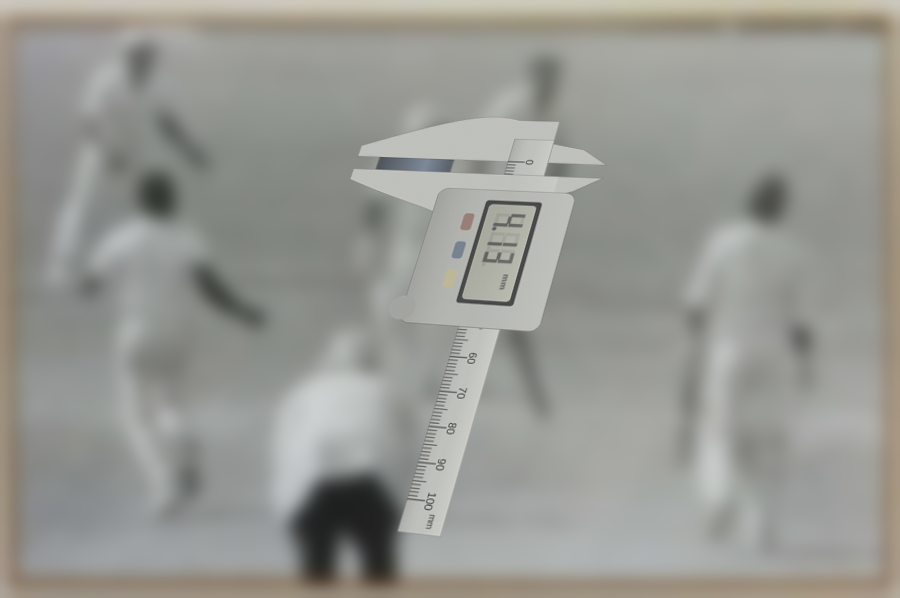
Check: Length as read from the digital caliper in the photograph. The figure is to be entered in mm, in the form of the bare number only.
4.13
